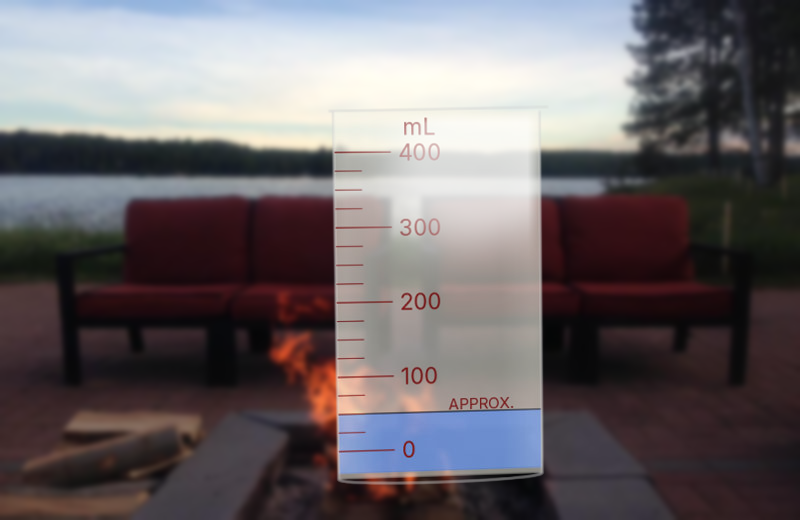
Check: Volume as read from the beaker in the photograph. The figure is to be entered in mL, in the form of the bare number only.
50
